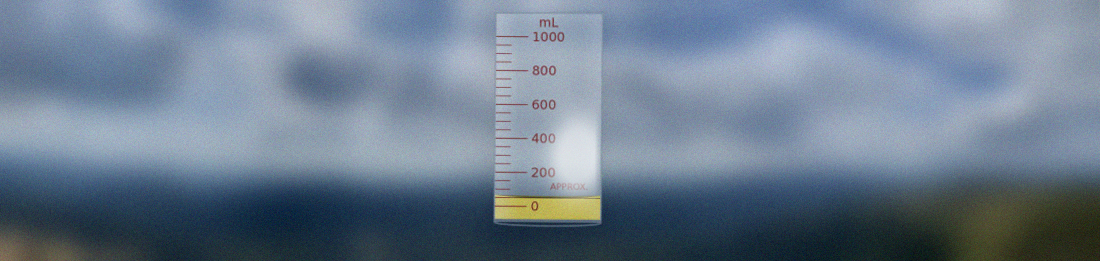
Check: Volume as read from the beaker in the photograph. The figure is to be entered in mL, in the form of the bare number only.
50
